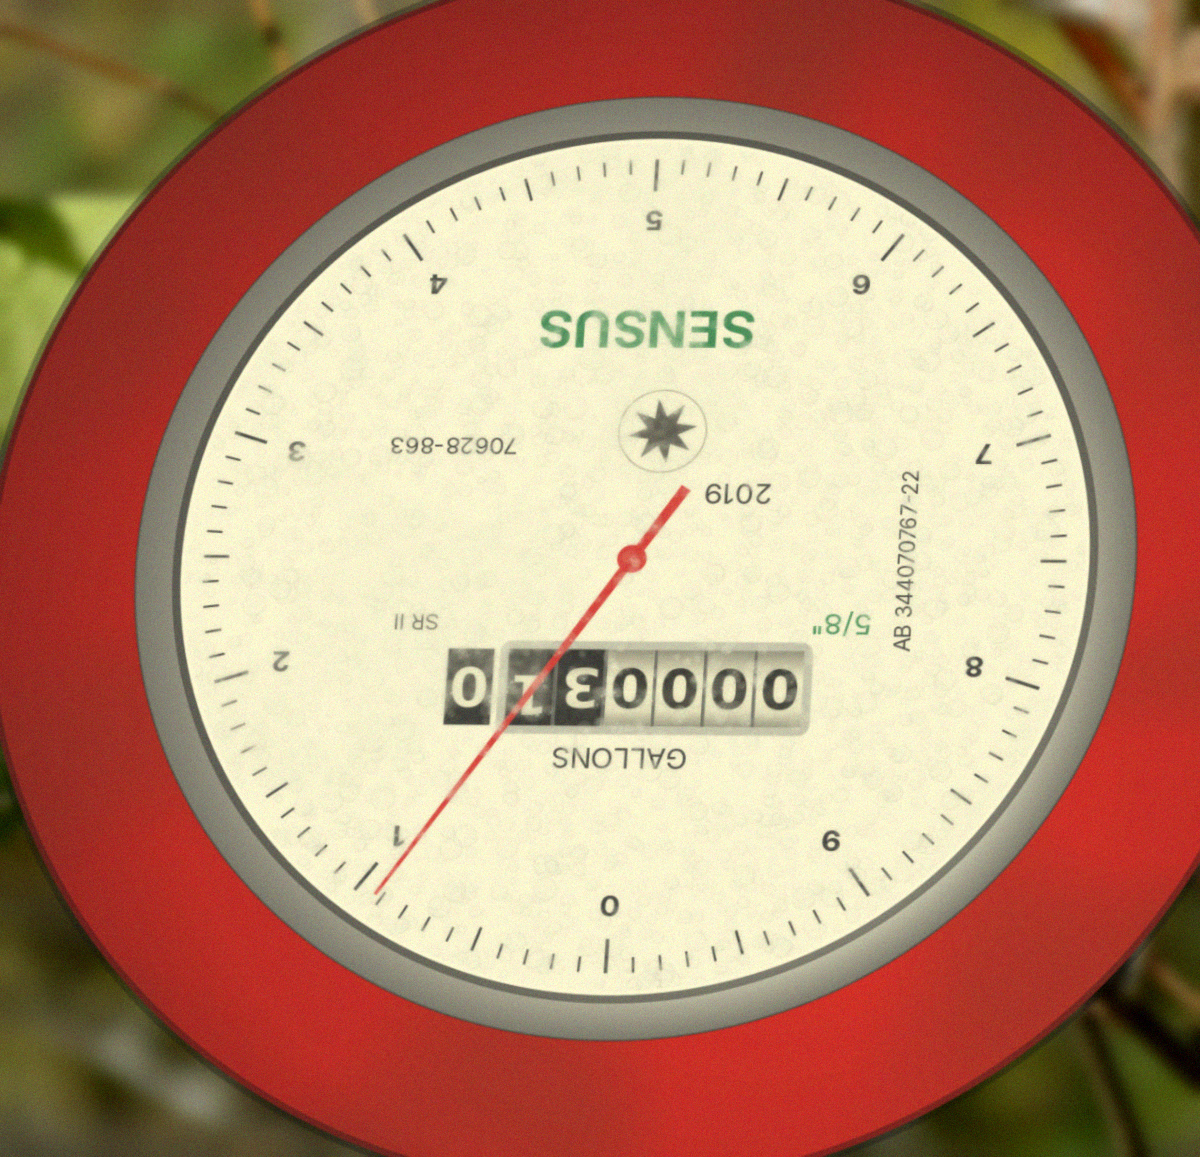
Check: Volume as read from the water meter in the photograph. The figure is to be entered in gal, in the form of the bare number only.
310.9
